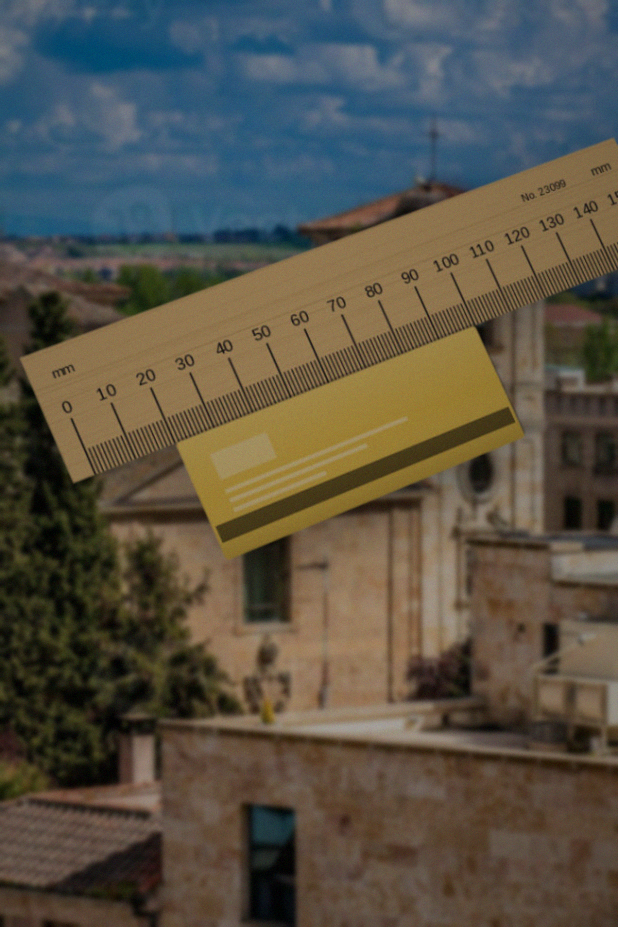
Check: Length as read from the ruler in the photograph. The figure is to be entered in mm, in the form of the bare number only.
80
